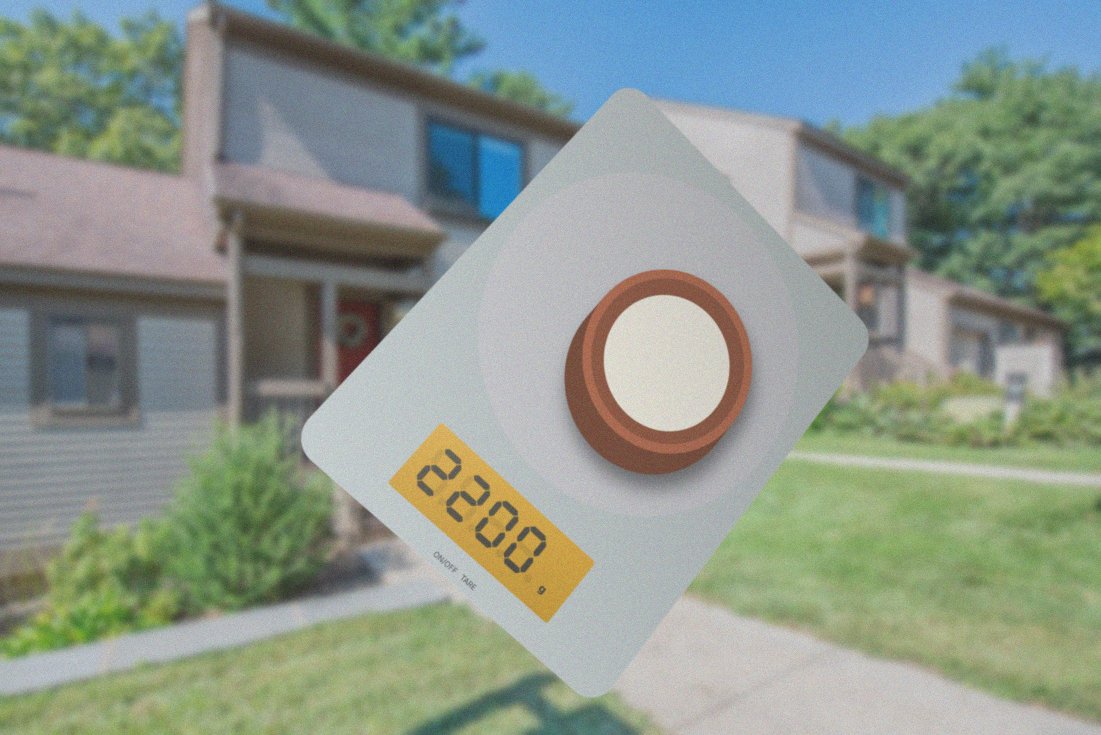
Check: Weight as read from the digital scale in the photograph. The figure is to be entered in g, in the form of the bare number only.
2200
